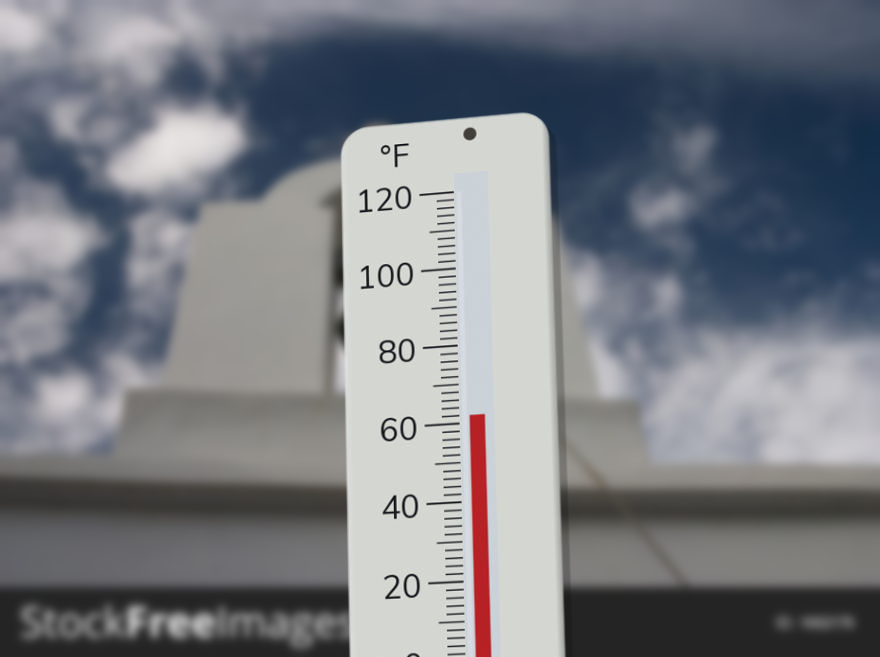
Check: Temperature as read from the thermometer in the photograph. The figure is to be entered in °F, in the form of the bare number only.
62
